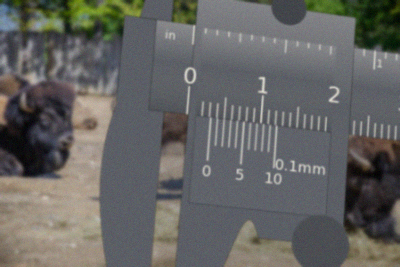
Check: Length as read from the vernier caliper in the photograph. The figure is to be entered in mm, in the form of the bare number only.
3.2
